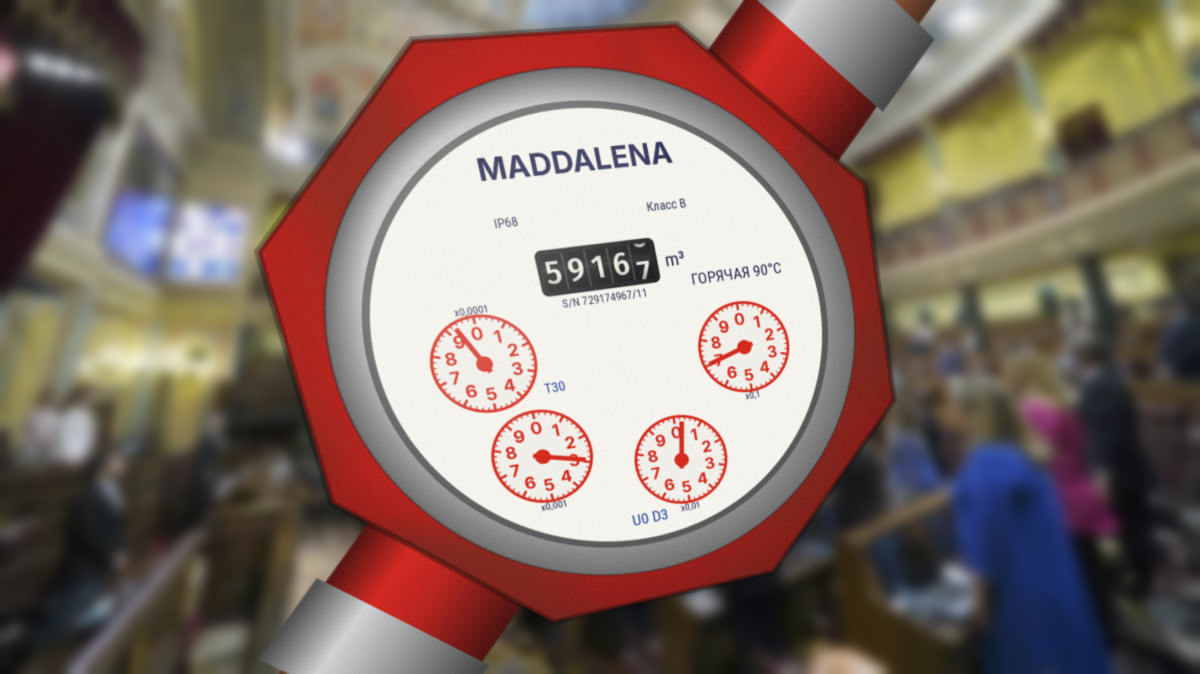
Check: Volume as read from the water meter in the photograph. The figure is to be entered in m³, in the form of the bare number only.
59166.7029
